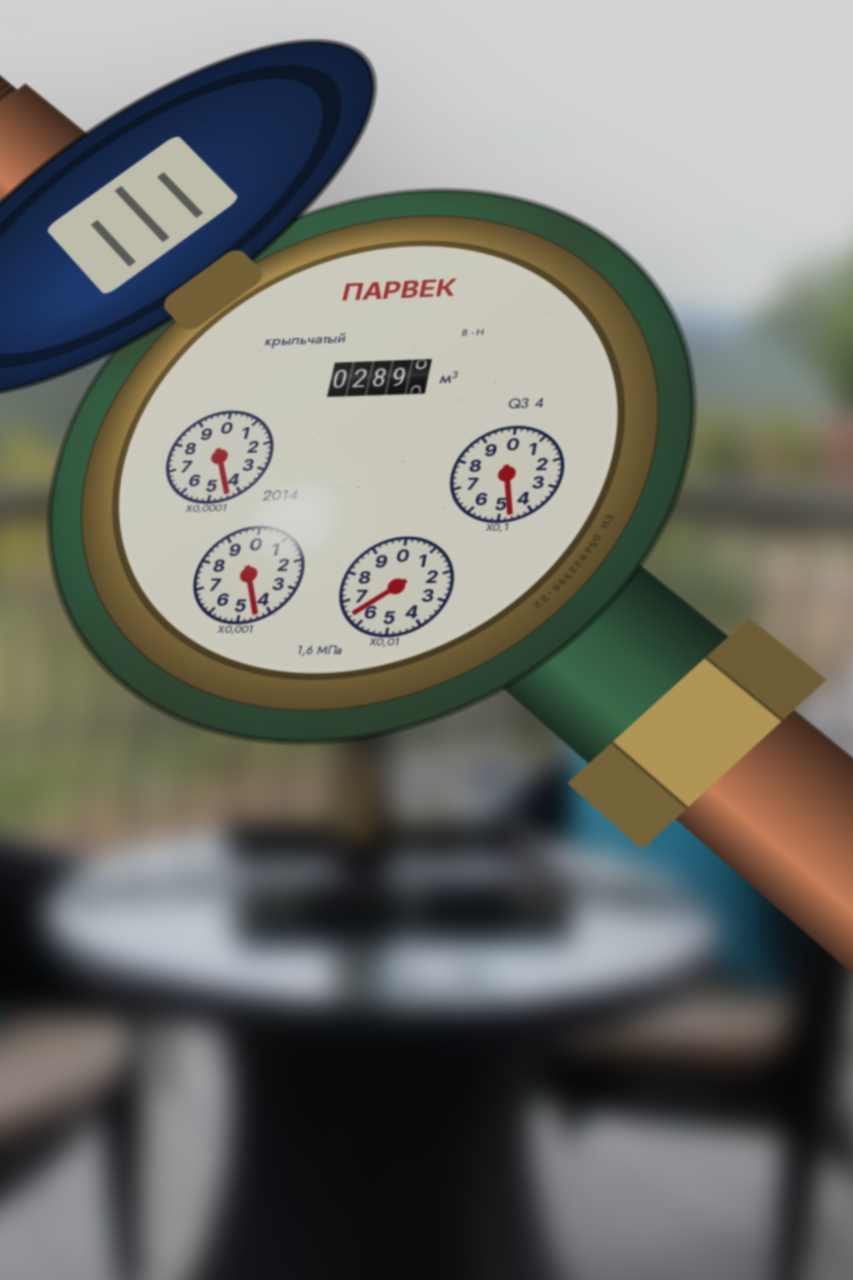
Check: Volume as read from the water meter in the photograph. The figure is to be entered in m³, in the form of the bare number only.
2898.4644
